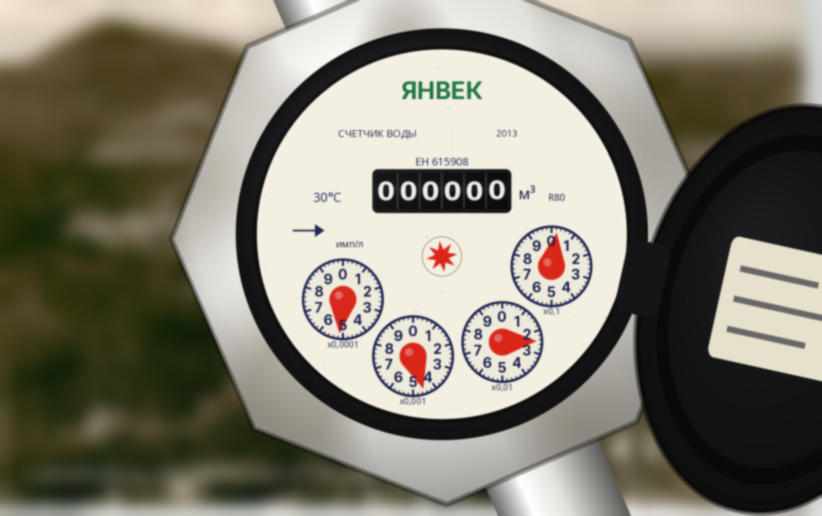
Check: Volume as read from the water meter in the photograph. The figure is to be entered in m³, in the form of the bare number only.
0.0245
